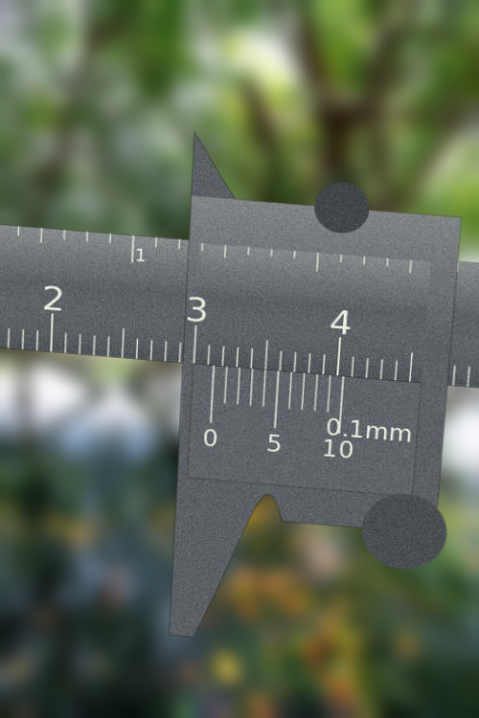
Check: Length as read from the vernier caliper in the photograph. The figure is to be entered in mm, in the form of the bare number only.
31.4
